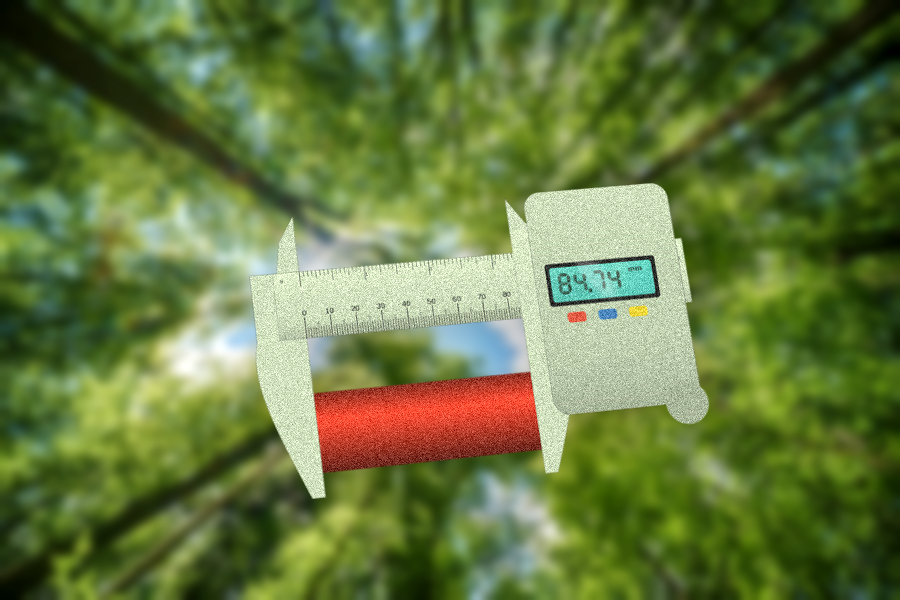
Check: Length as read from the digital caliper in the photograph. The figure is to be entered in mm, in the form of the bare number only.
84.74
